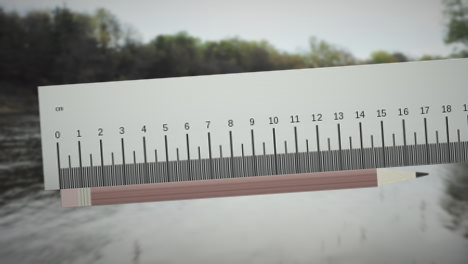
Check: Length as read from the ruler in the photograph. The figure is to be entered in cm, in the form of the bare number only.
17
